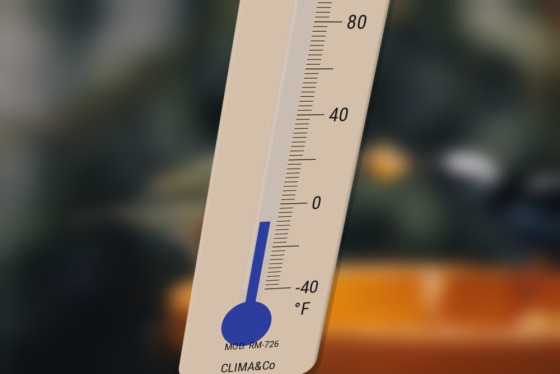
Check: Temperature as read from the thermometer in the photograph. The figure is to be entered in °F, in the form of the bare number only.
-8
